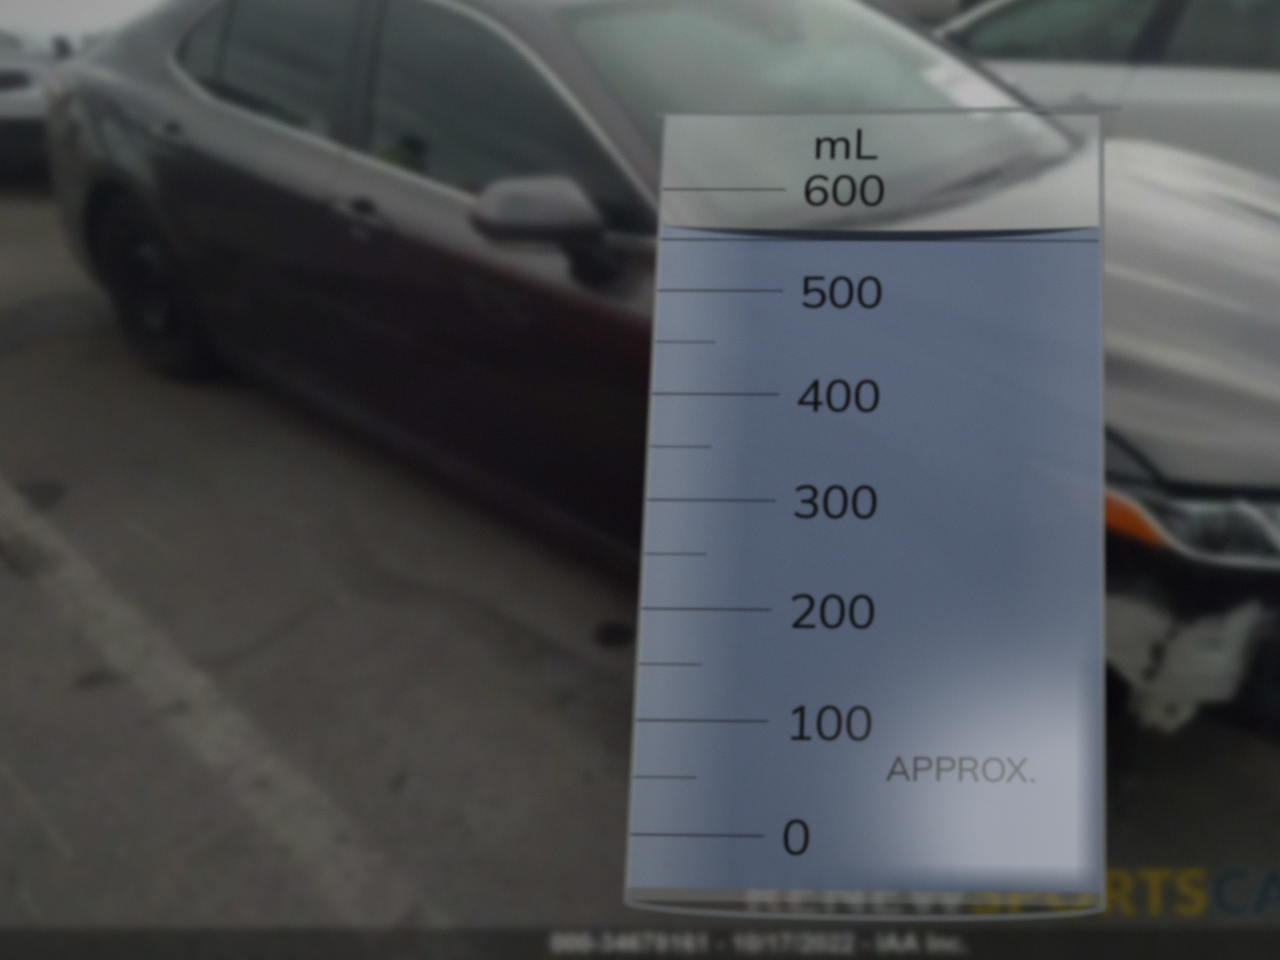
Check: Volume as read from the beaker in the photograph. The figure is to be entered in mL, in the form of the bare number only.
550
